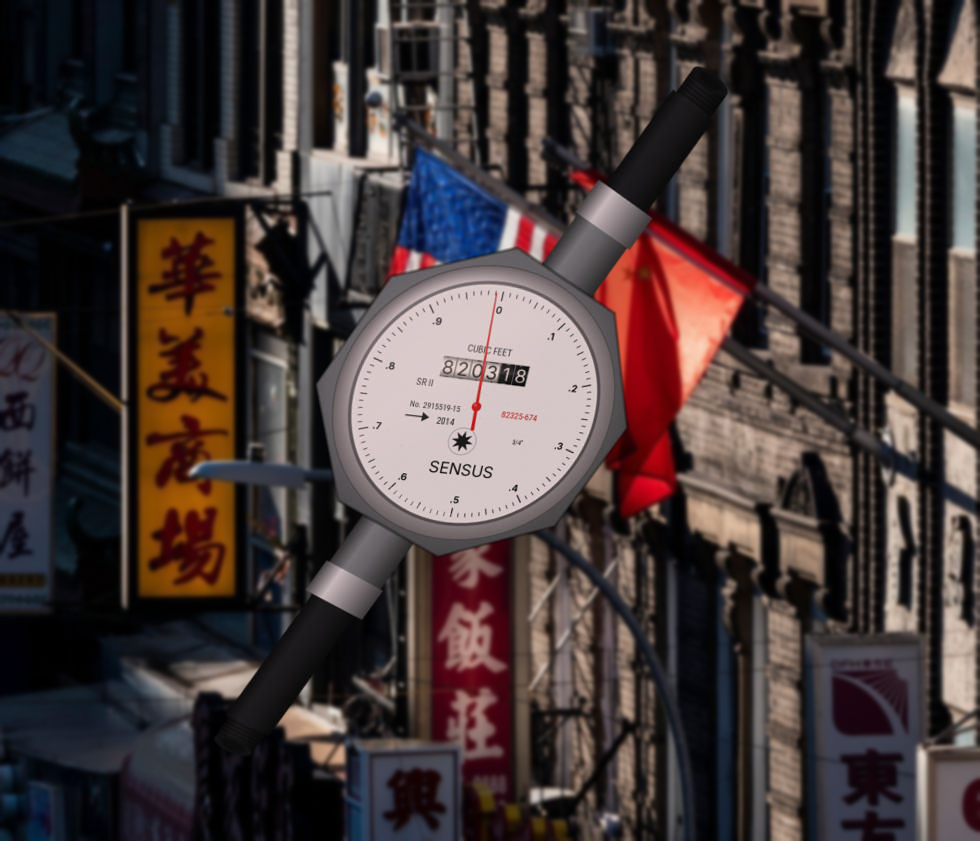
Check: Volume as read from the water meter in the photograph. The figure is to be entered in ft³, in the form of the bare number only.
820317.99
